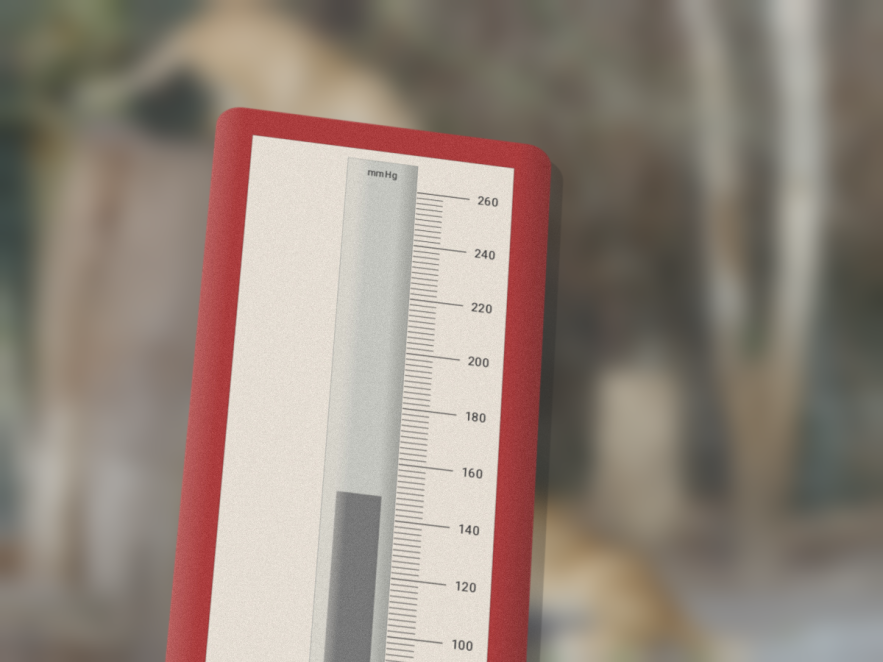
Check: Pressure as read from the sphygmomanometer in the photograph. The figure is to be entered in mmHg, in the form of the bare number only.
148
